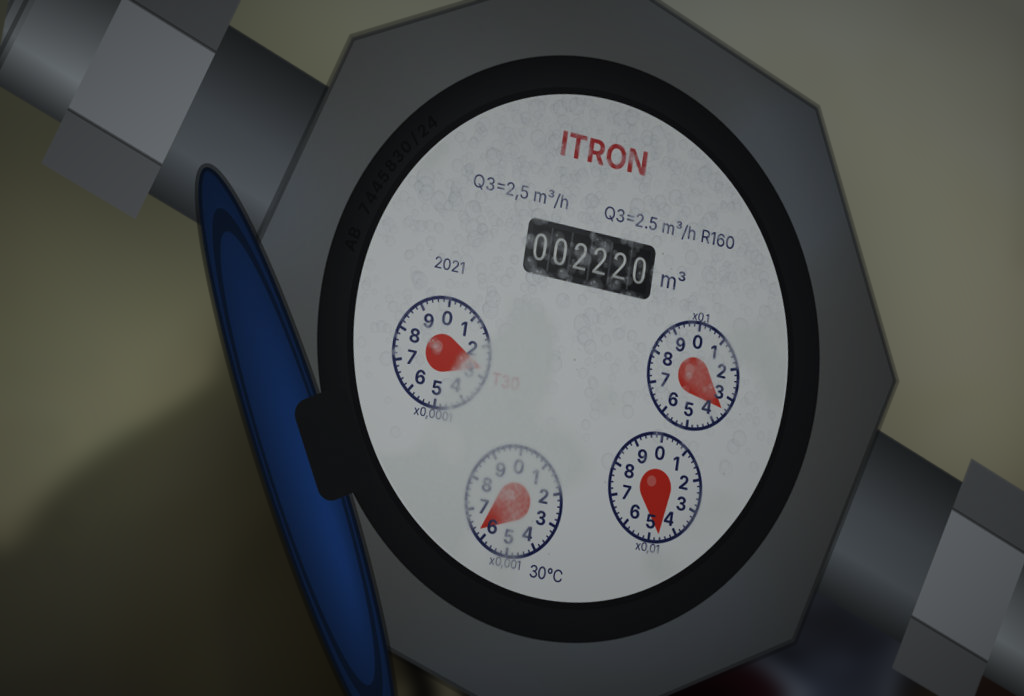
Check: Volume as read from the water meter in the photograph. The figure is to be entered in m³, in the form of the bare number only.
2220.3462
